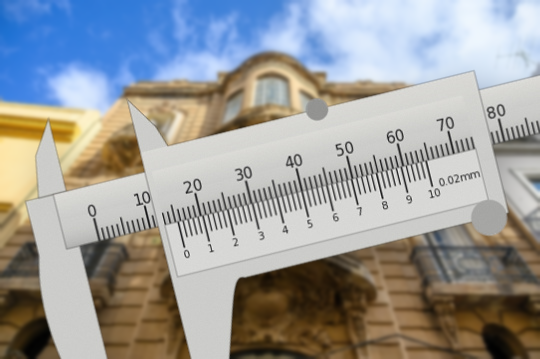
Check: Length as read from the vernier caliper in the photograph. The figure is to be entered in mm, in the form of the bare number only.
15.5
